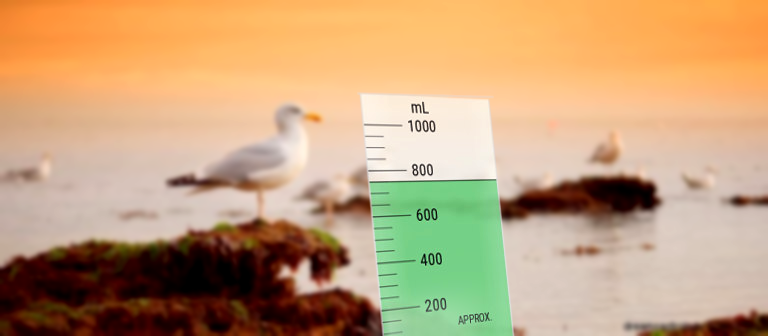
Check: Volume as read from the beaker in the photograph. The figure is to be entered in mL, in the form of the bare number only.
750
